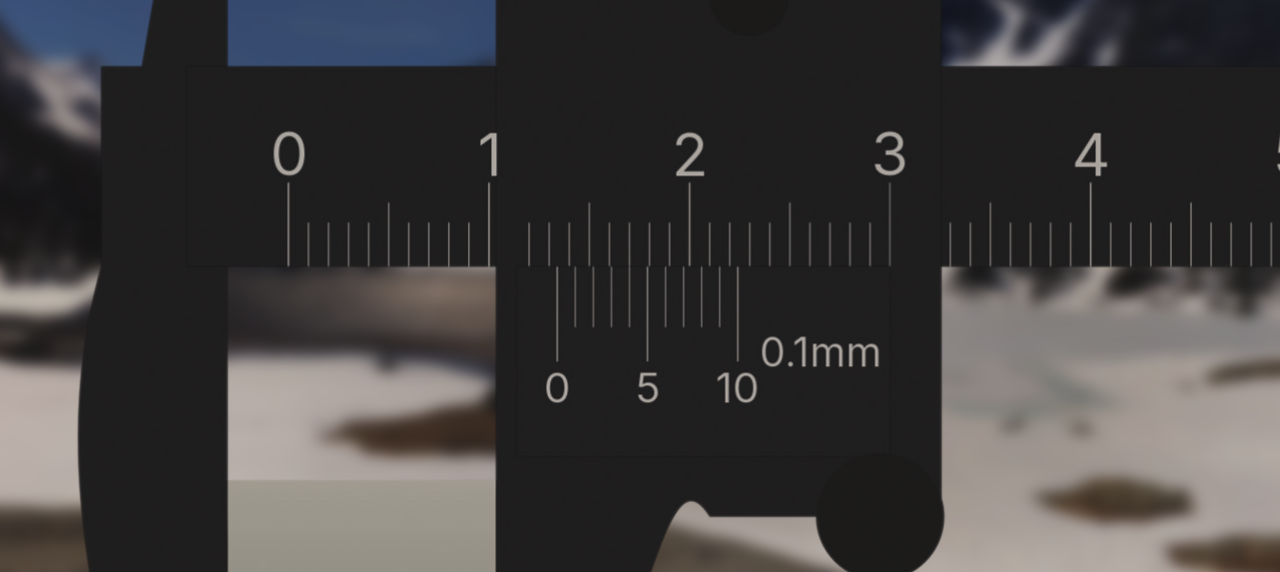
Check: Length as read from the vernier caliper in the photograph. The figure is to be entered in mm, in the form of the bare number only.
13.4
